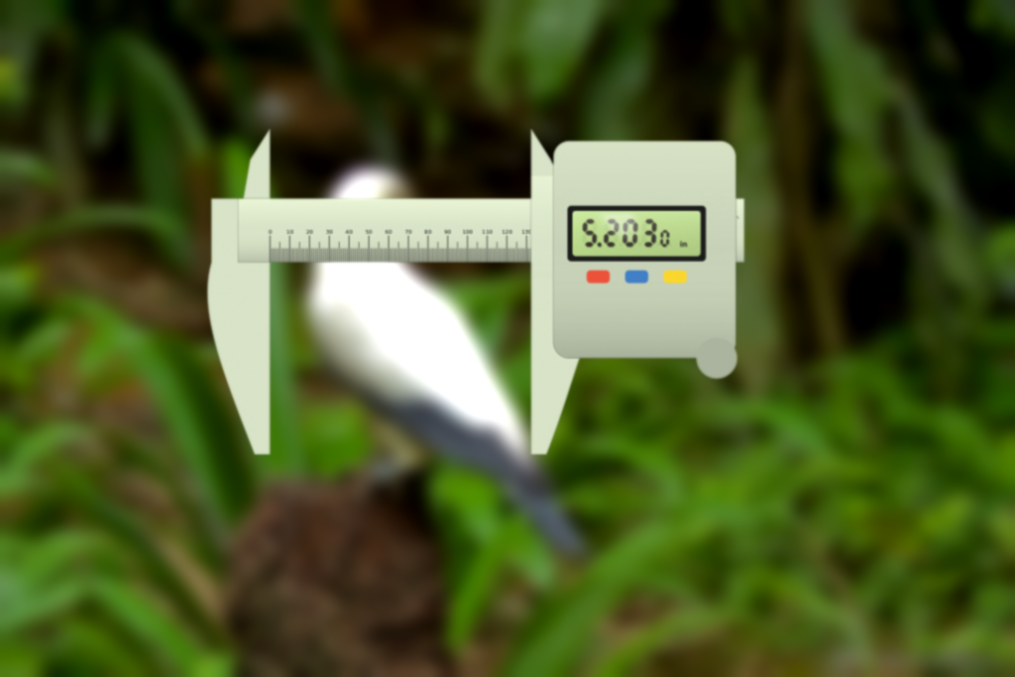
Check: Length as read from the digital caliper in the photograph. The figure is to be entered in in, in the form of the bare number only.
5.2030
